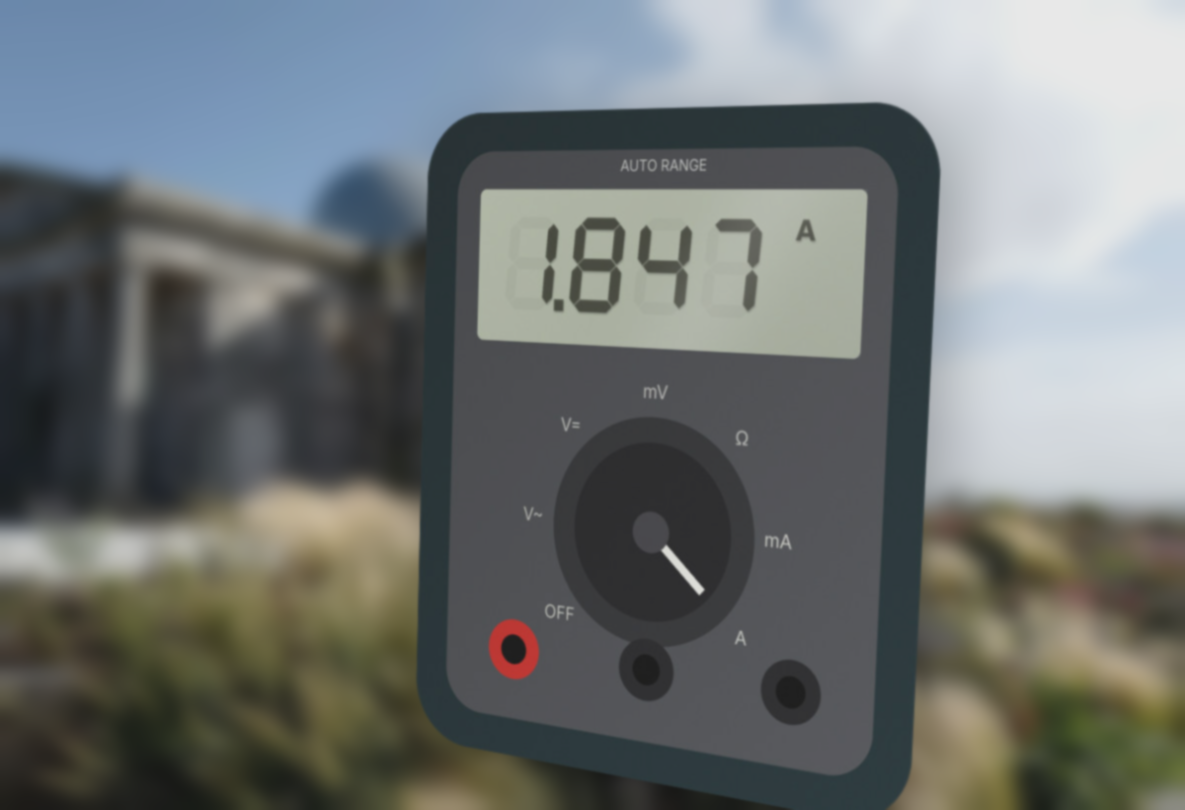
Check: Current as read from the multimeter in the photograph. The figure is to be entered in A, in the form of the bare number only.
1.847
